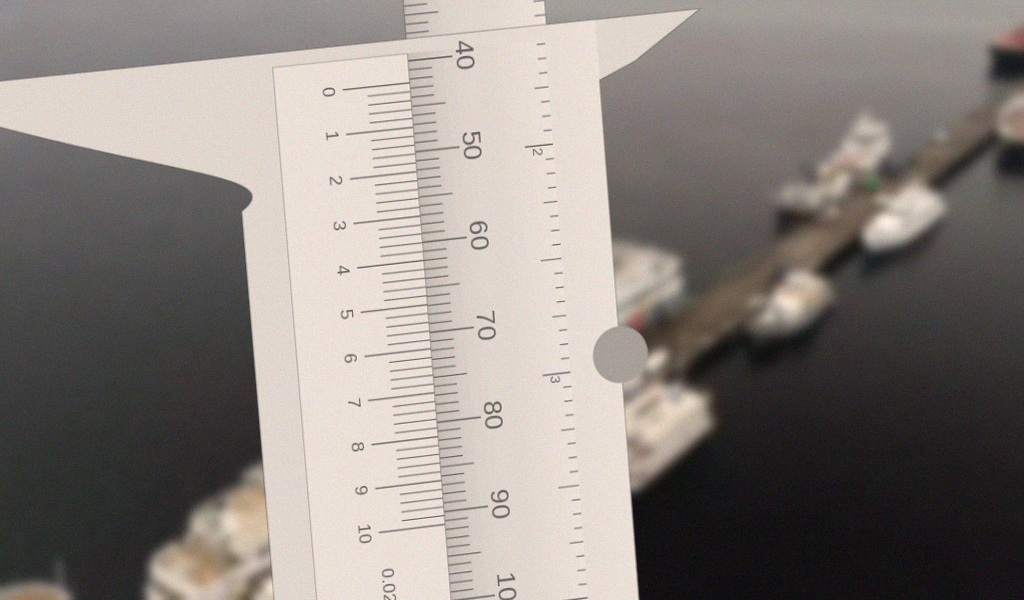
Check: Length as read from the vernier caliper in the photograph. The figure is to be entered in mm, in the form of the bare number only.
42.4
